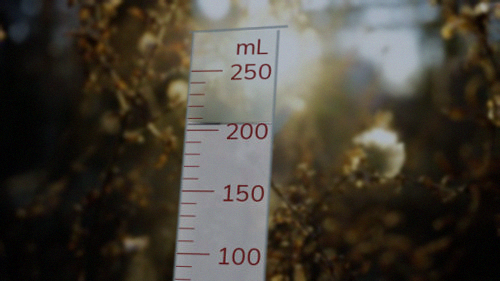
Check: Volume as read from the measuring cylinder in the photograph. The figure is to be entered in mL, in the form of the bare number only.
205
